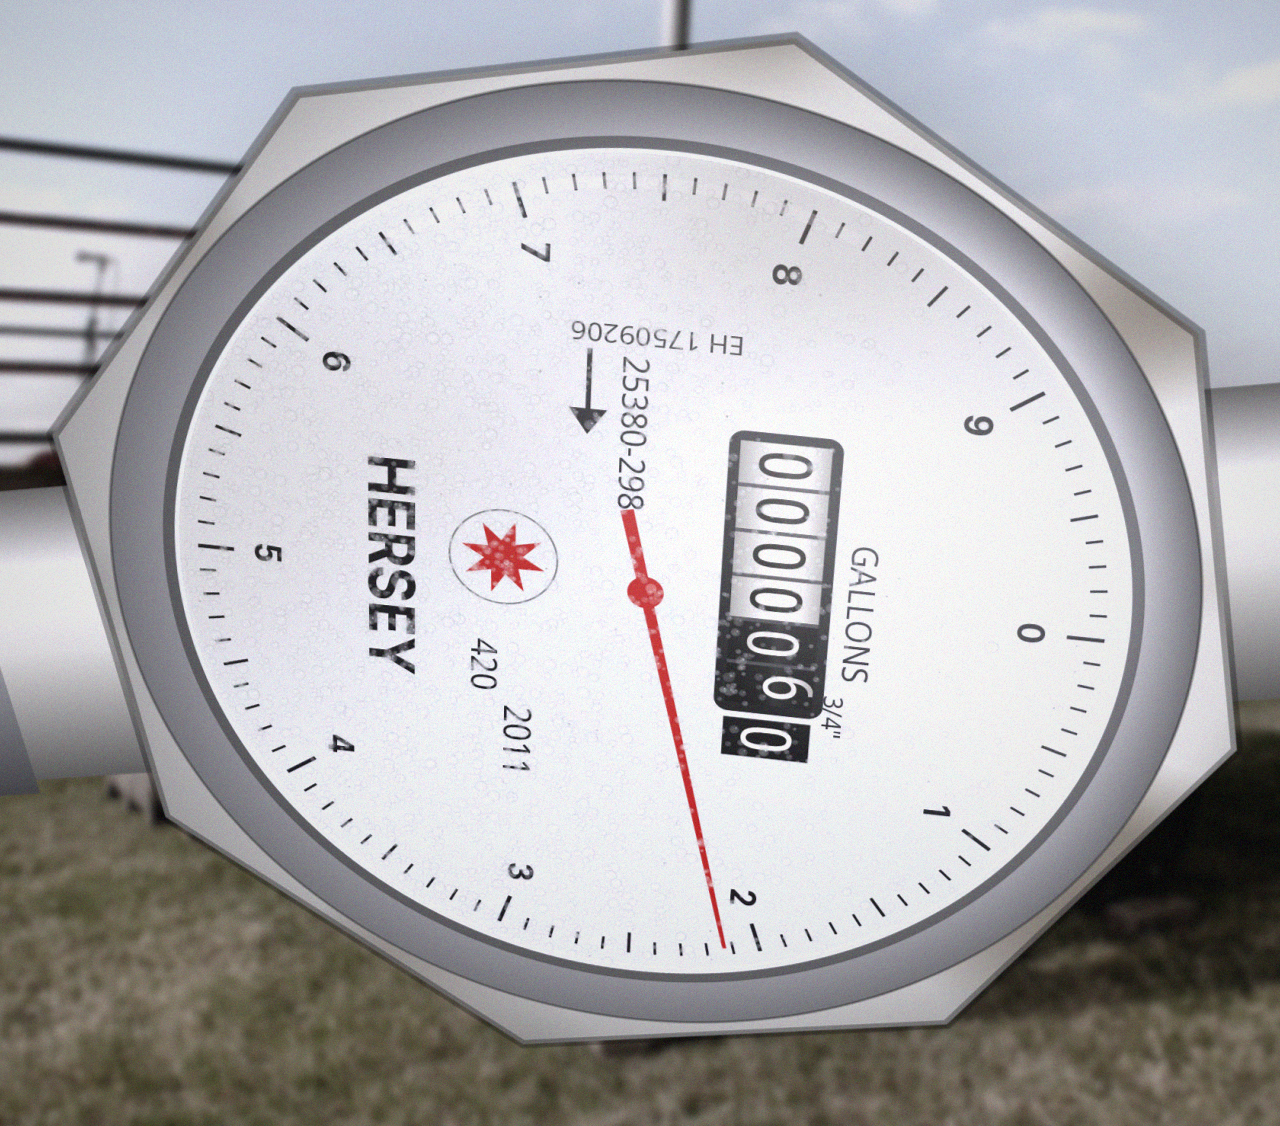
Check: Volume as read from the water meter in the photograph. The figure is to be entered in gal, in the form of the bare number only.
62.1
